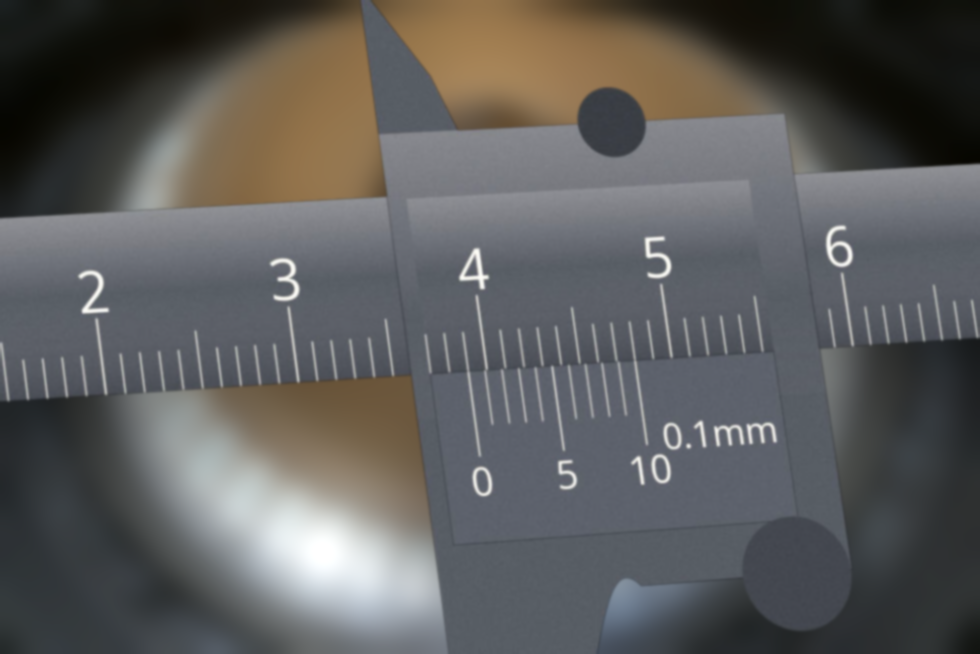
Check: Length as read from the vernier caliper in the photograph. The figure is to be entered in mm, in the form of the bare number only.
39.0
